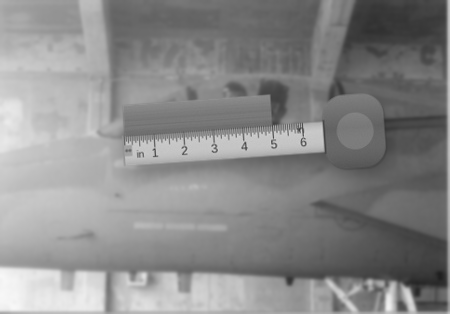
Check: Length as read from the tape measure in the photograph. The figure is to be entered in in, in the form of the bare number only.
5
